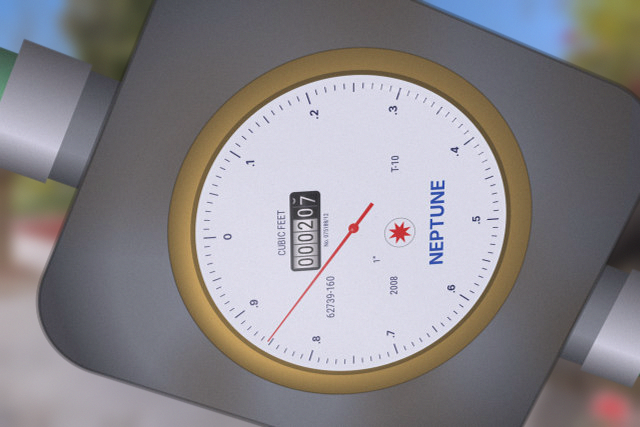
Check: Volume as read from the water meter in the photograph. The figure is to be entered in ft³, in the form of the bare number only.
206.85
